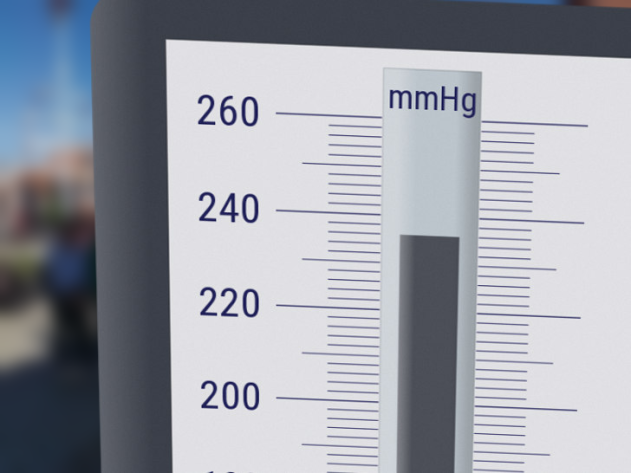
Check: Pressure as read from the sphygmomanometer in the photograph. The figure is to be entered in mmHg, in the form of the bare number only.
236
